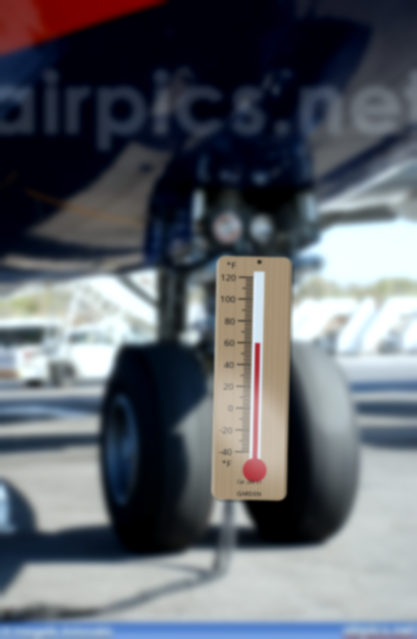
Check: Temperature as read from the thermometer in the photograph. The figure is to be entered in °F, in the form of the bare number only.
60
